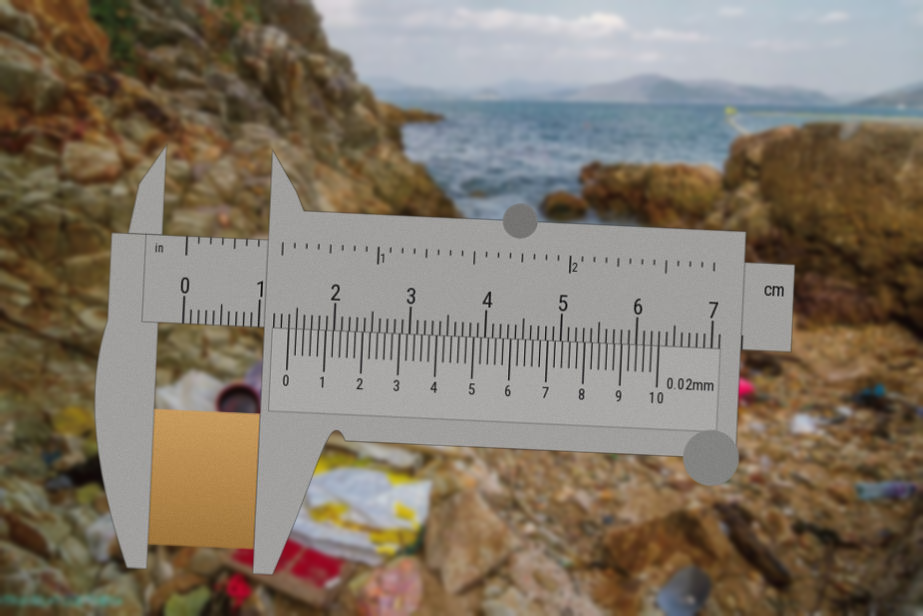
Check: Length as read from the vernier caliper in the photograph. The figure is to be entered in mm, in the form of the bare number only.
14.0
